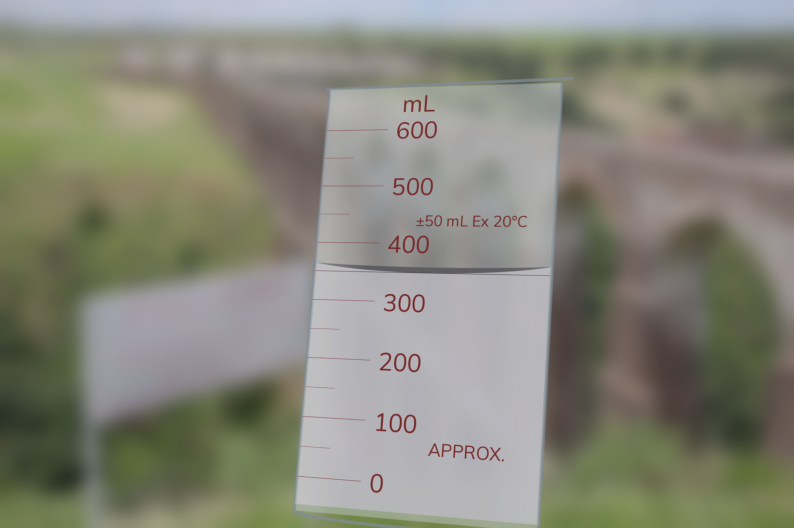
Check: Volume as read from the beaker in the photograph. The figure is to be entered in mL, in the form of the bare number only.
350
